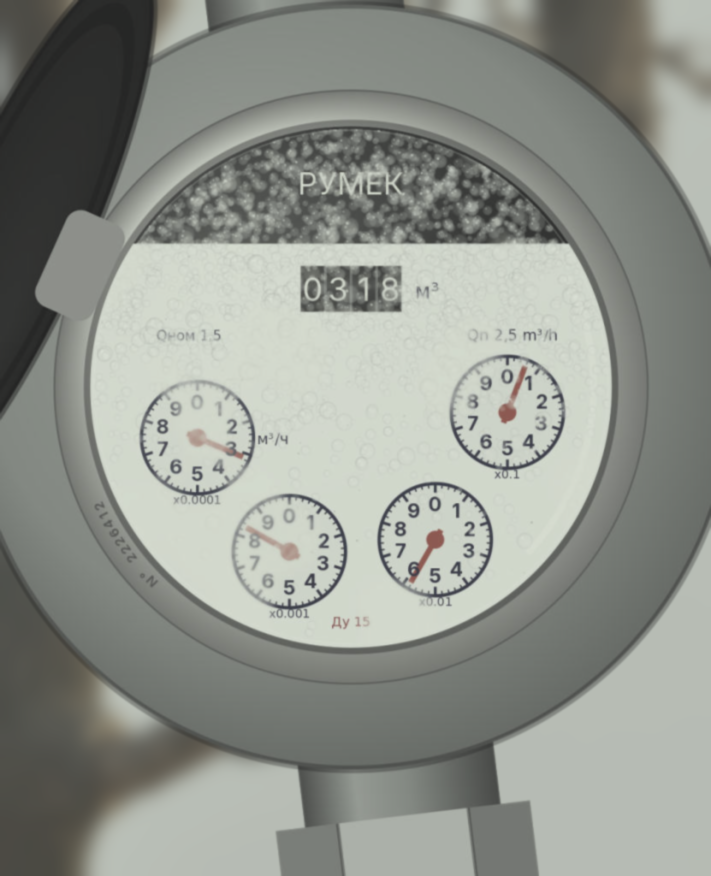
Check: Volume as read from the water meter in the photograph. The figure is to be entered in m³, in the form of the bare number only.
318.0583
